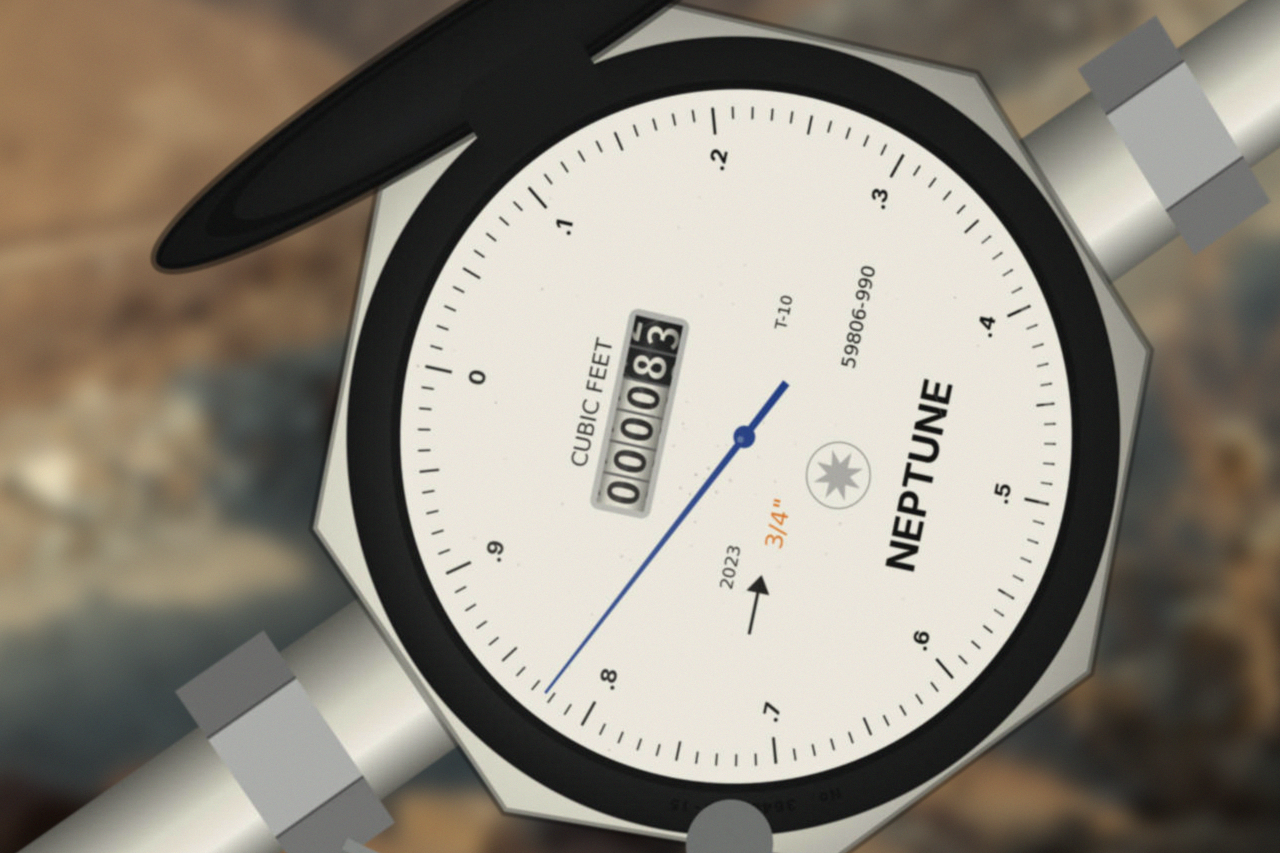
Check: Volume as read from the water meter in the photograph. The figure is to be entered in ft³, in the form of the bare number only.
82.82
